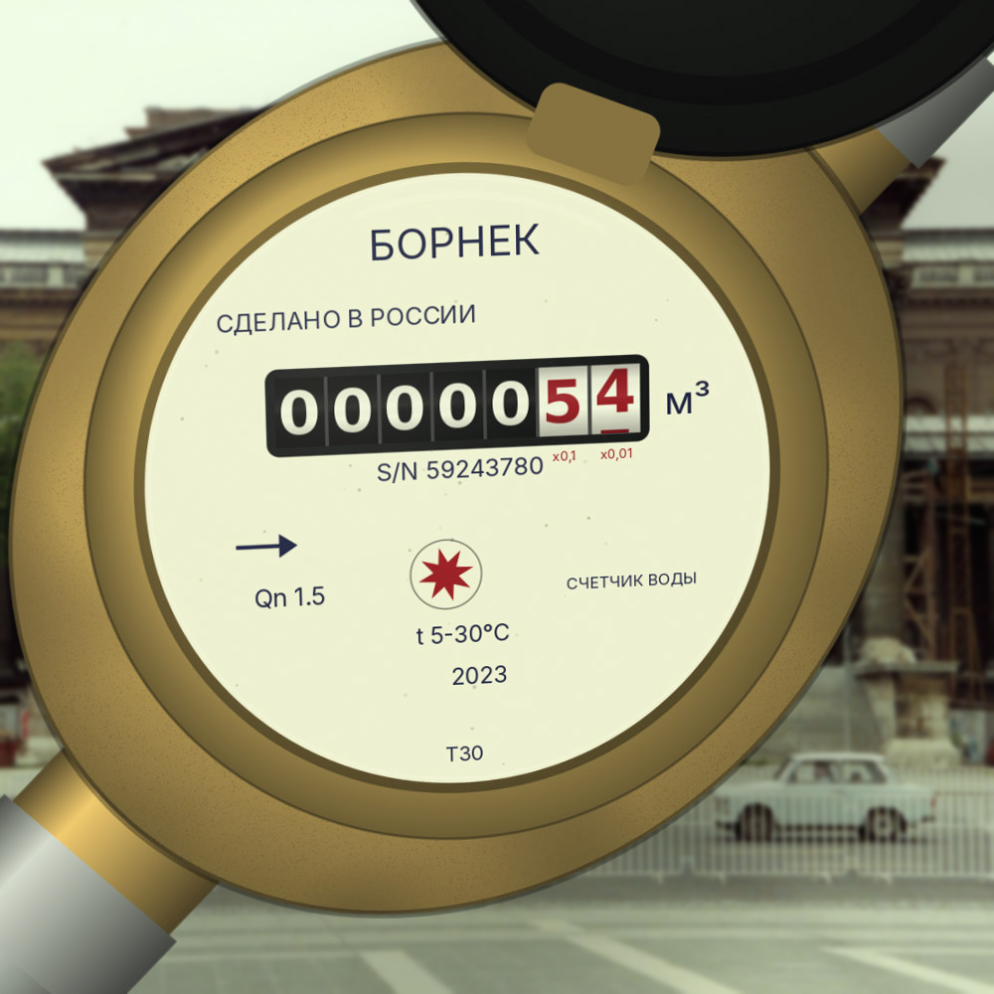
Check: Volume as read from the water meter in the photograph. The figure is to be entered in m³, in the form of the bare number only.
0.54
